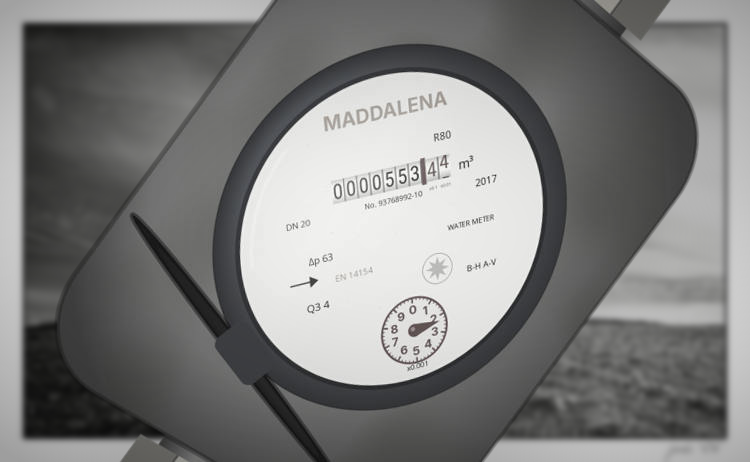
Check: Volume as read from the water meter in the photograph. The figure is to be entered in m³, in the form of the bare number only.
553.442
